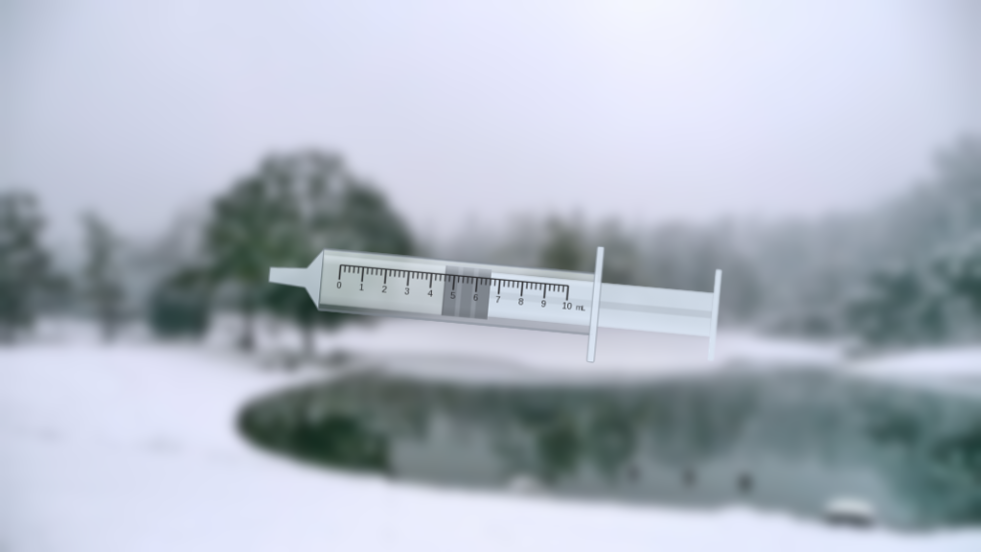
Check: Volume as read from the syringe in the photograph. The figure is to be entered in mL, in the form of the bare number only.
4.6
